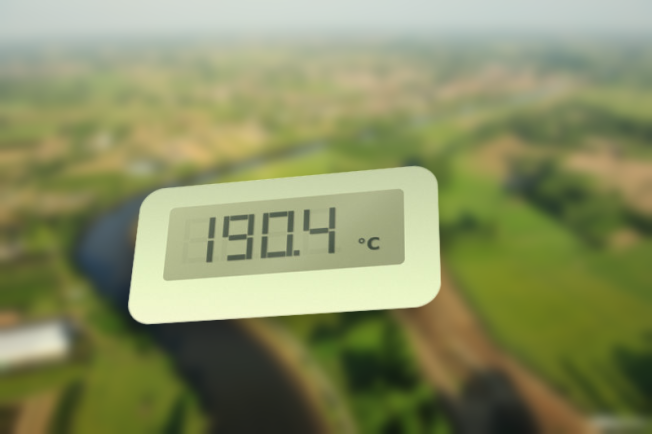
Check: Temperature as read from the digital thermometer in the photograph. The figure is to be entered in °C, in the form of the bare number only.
190.4
